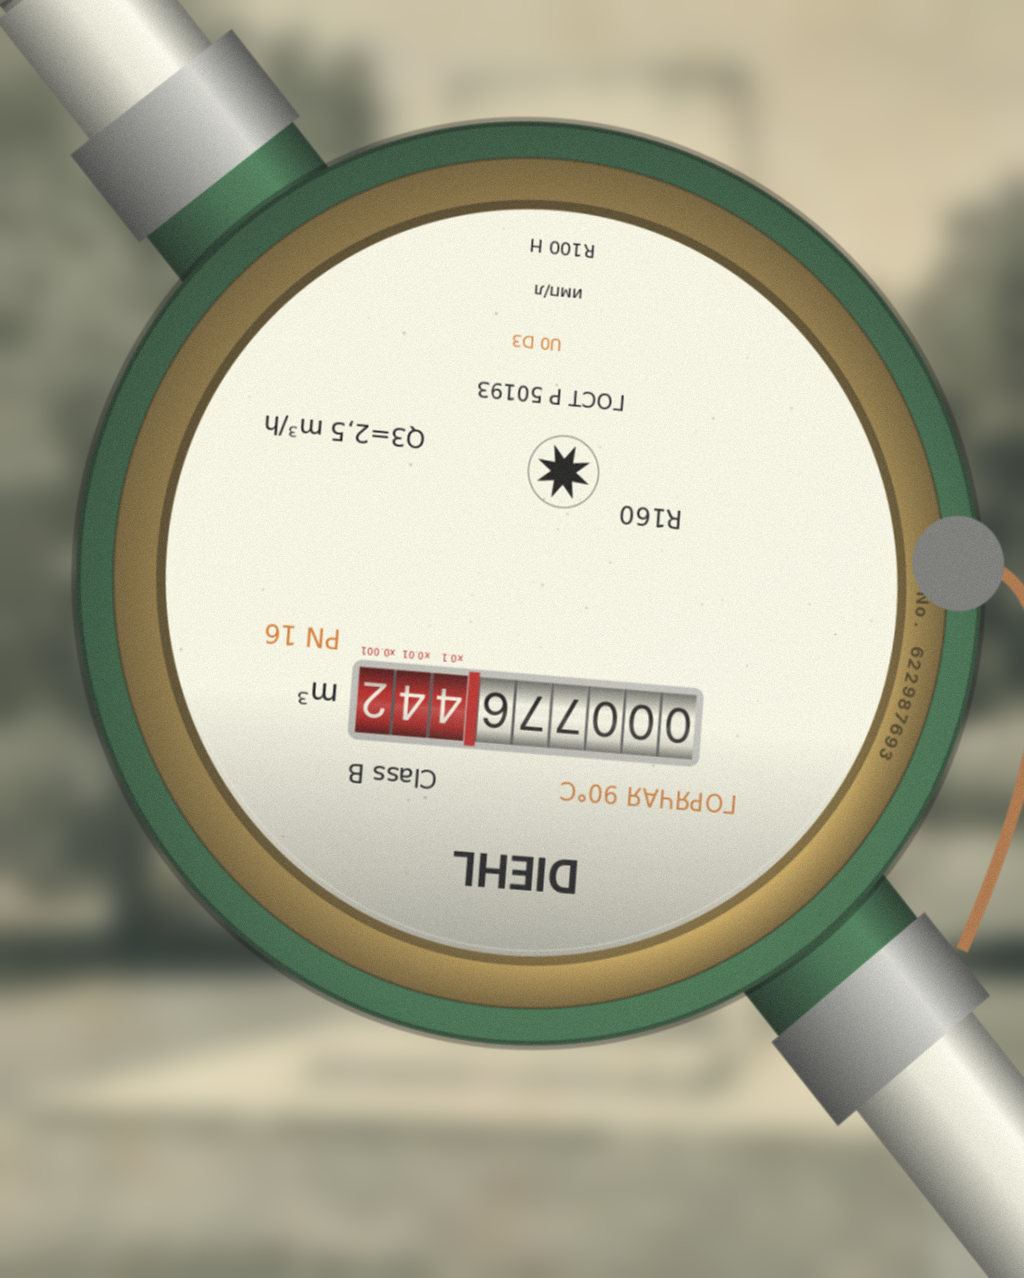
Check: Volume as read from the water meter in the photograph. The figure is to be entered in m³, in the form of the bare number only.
776.442
